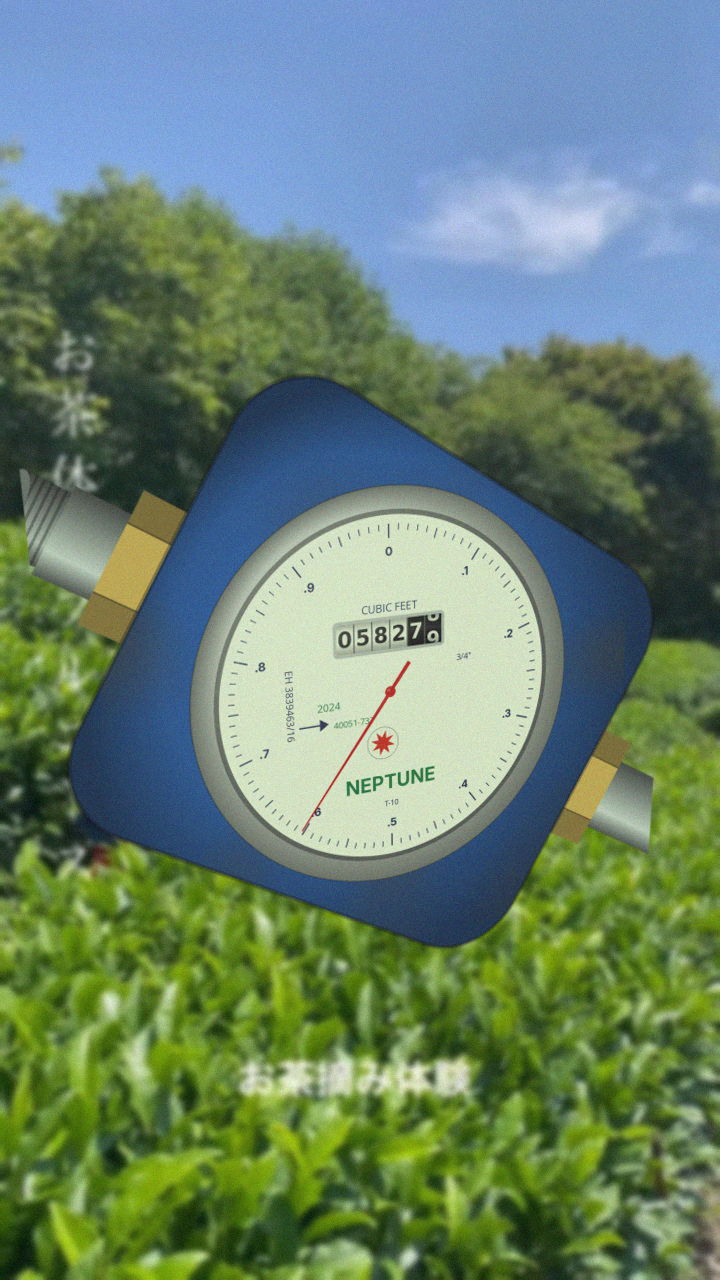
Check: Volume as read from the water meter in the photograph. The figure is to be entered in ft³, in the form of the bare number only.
58278.60
